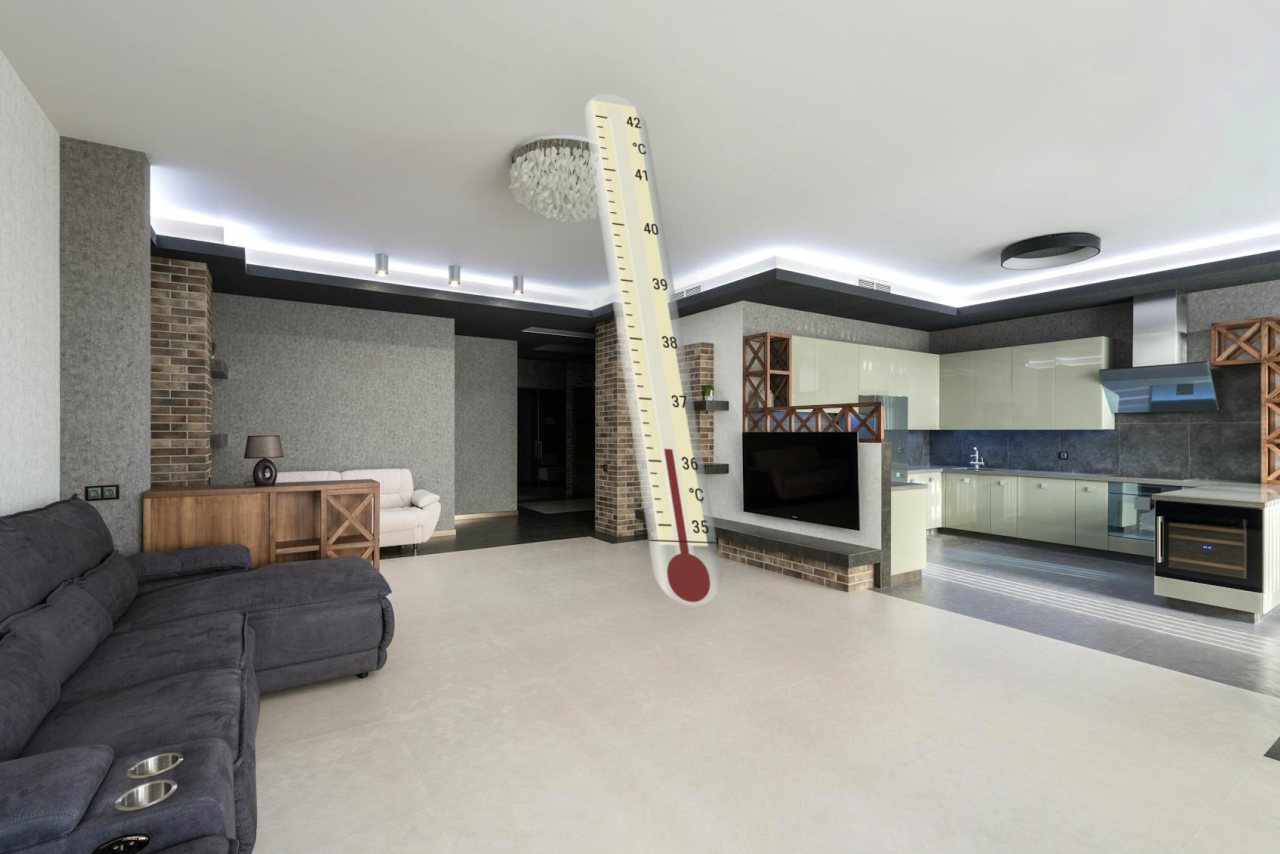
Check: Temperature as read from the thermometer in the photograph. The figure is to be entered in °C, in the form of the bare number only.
36.2
